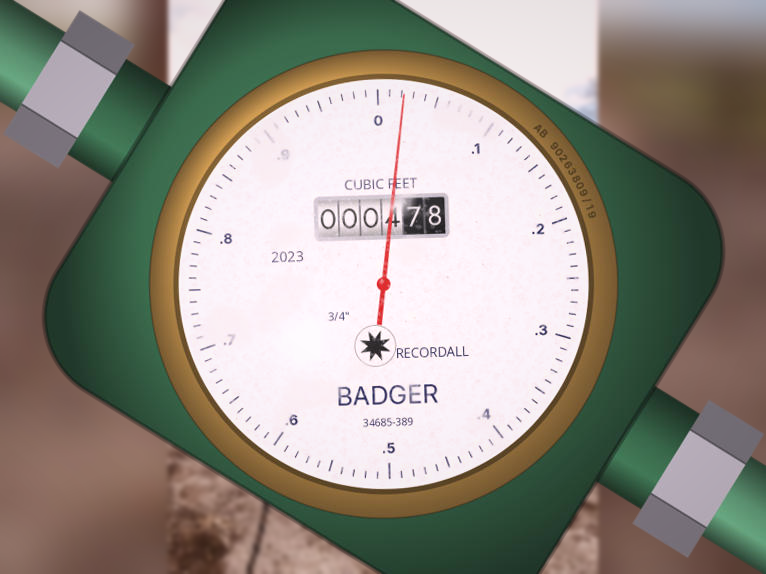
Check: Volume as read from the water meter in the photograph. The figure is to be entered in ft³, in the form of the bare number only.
478.02
